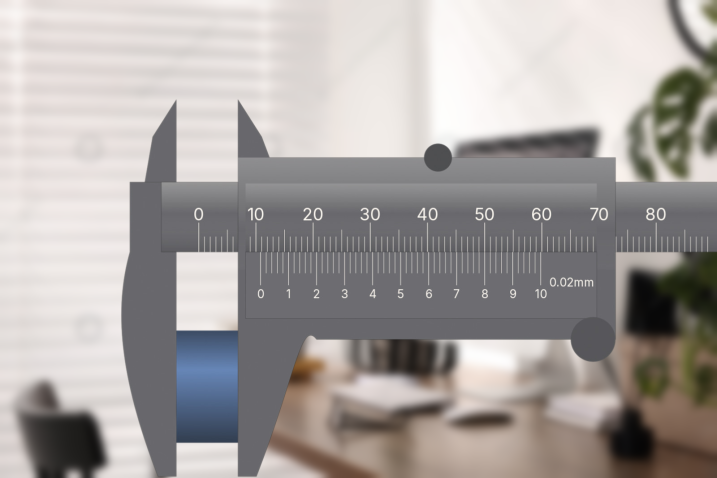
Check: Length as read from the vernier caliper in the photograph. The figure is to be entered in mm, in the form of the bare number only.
10.8
